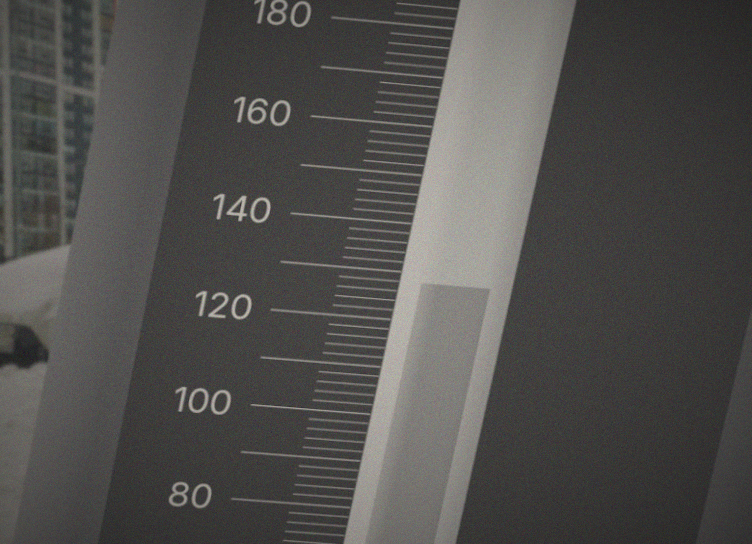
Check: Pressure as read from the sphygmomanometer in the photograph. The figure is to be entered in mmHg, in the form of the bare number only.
128
